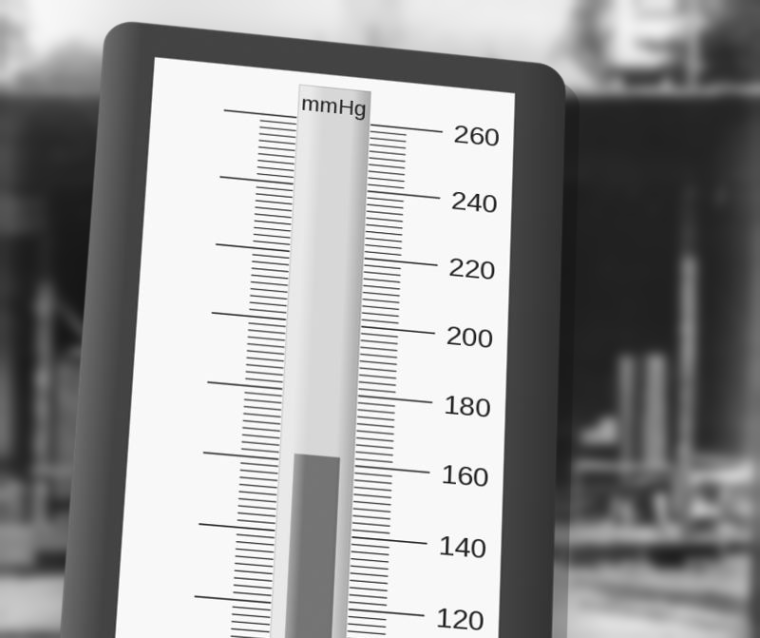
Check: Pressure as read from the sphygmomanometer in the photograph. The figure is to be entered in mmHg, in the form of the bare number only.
162
